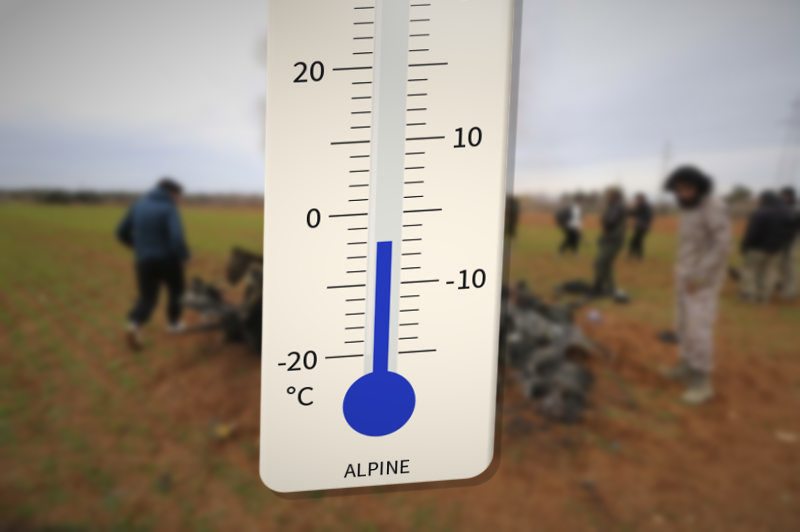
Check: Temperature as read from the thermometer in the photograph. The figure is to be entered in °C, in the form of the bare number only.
-4
